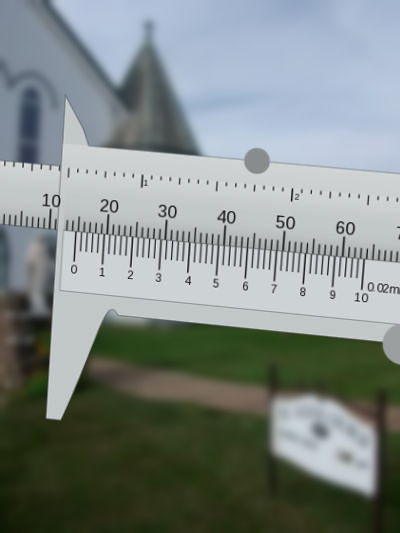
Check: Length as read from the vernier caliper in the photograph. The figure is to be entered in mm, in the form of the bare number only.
14.6
